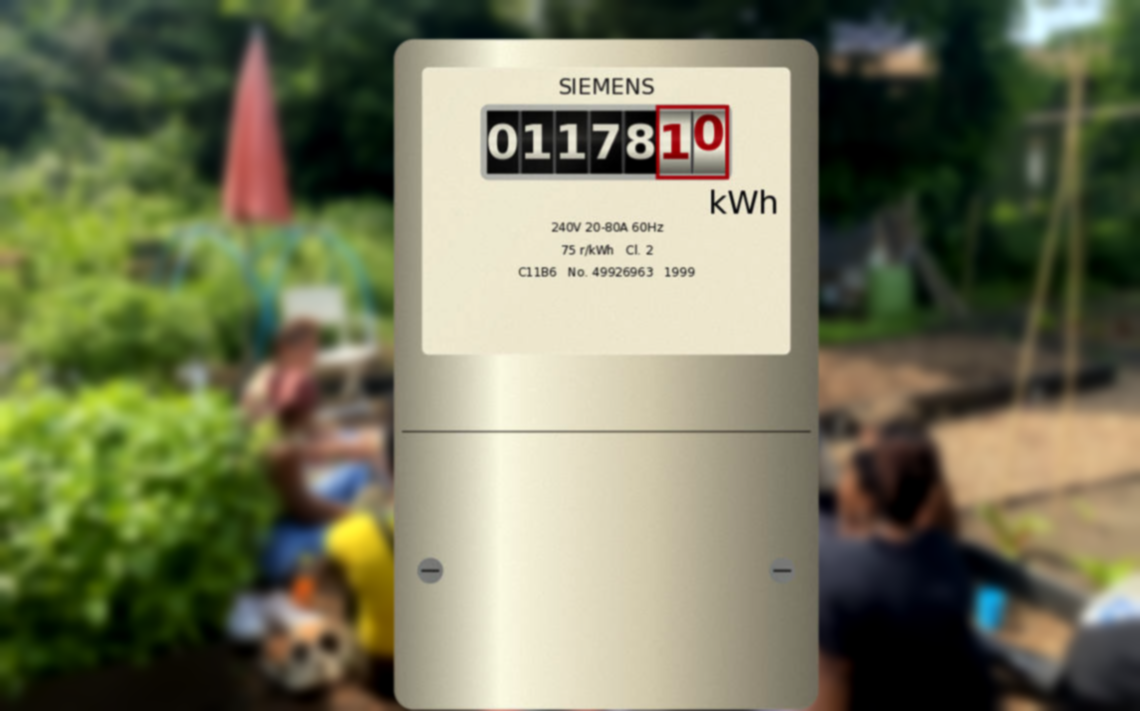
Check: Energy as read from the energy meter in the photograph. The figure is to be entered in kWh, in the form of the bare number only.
1178.10
